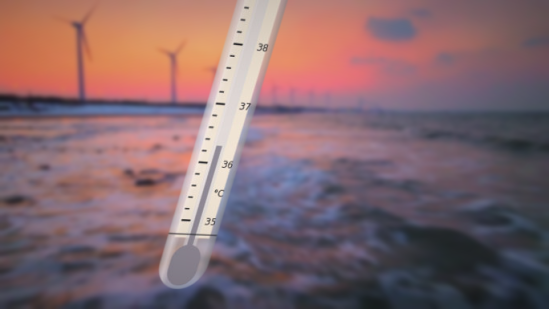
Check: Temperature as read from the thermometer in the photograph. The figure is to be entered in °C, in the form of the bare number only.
36.3
